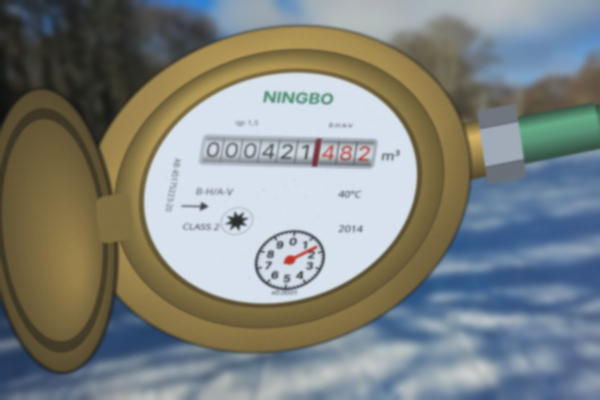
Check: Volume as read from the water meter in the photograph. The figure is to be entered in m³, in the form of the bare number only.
421.4821
